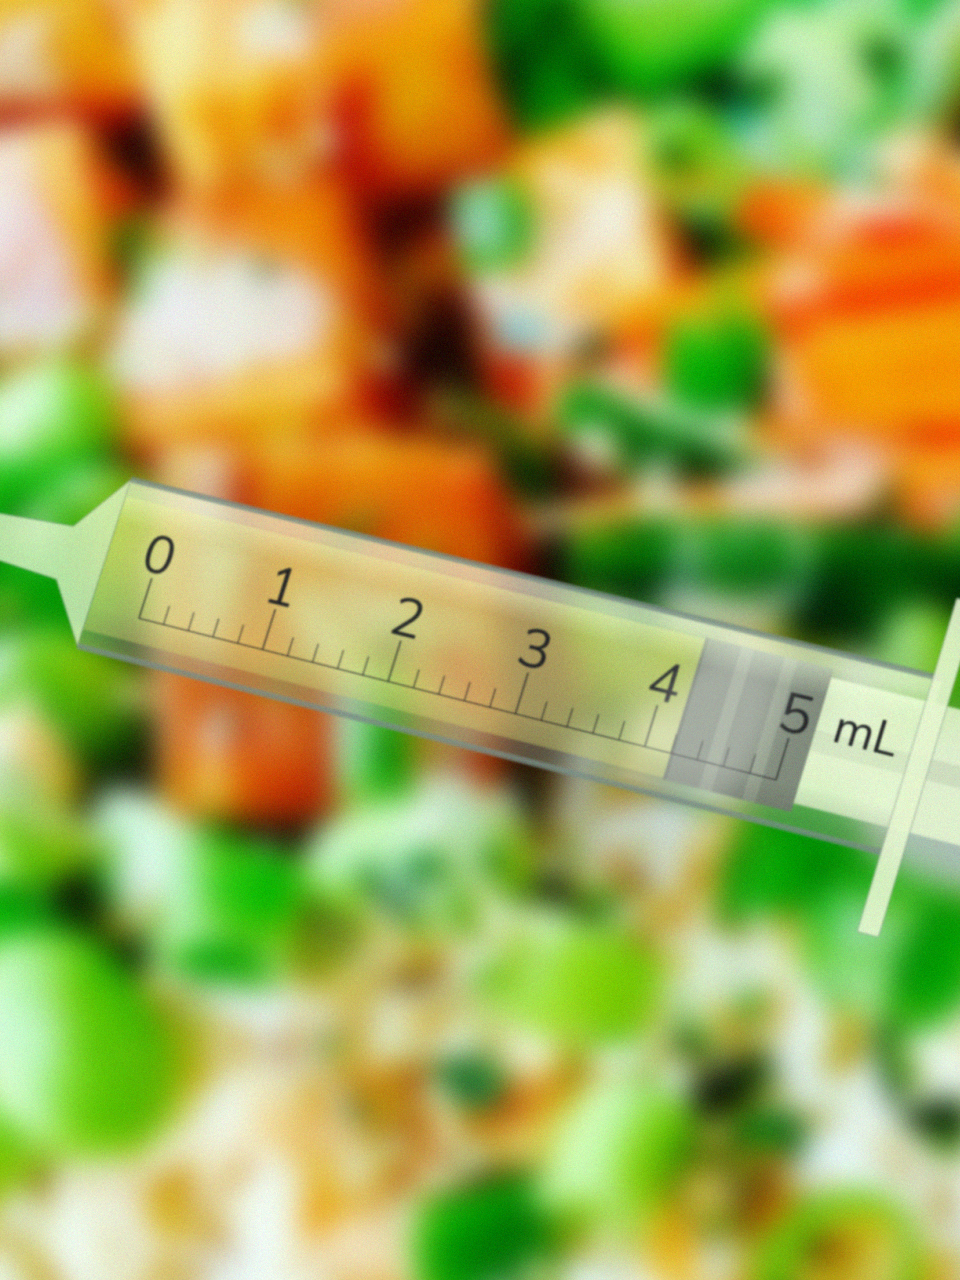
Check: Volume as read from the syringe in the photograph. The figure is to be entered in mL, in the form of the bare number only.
4.2
